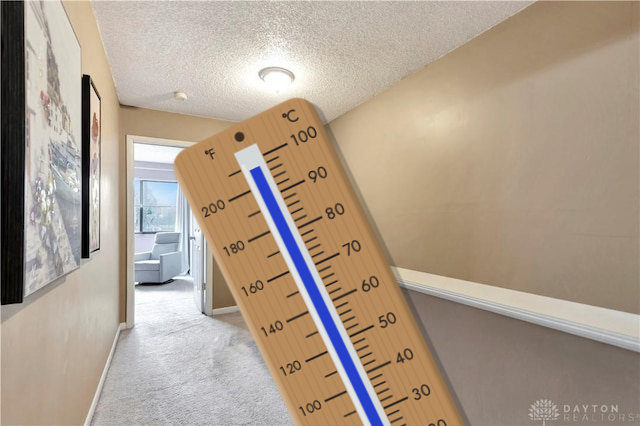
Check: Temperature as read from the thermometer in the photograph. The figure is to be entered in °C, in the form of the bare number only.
98
